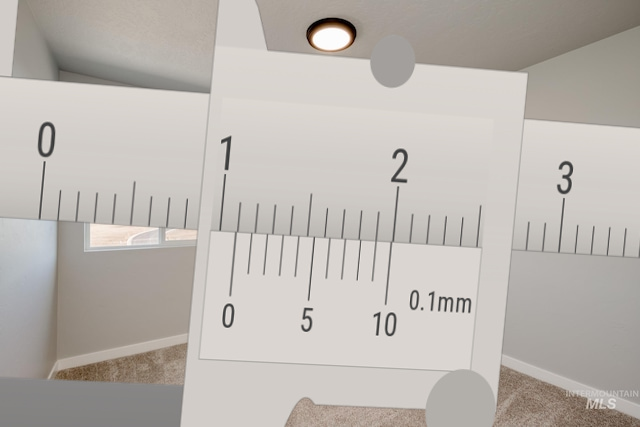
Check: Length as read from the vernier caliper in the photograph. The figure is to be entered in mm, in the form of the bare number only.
10.9
